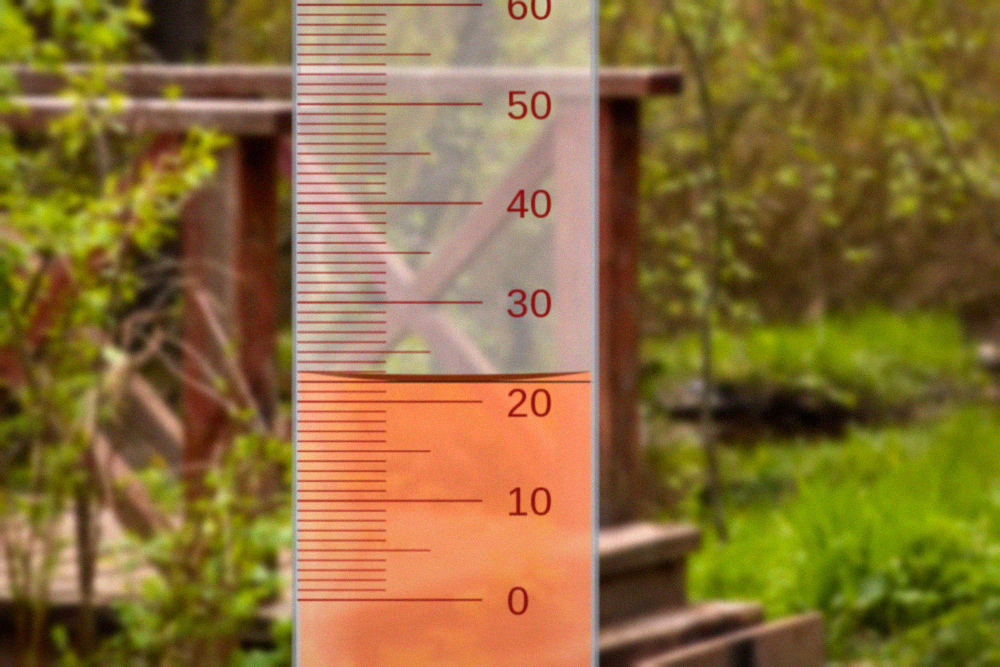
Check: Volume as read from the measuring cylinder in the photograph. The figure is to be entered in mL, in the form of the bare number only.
22
